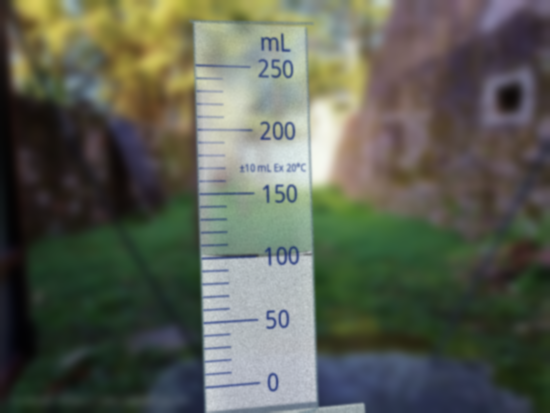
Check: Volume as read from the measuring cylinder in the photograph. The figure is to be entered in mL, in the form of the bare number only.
100
